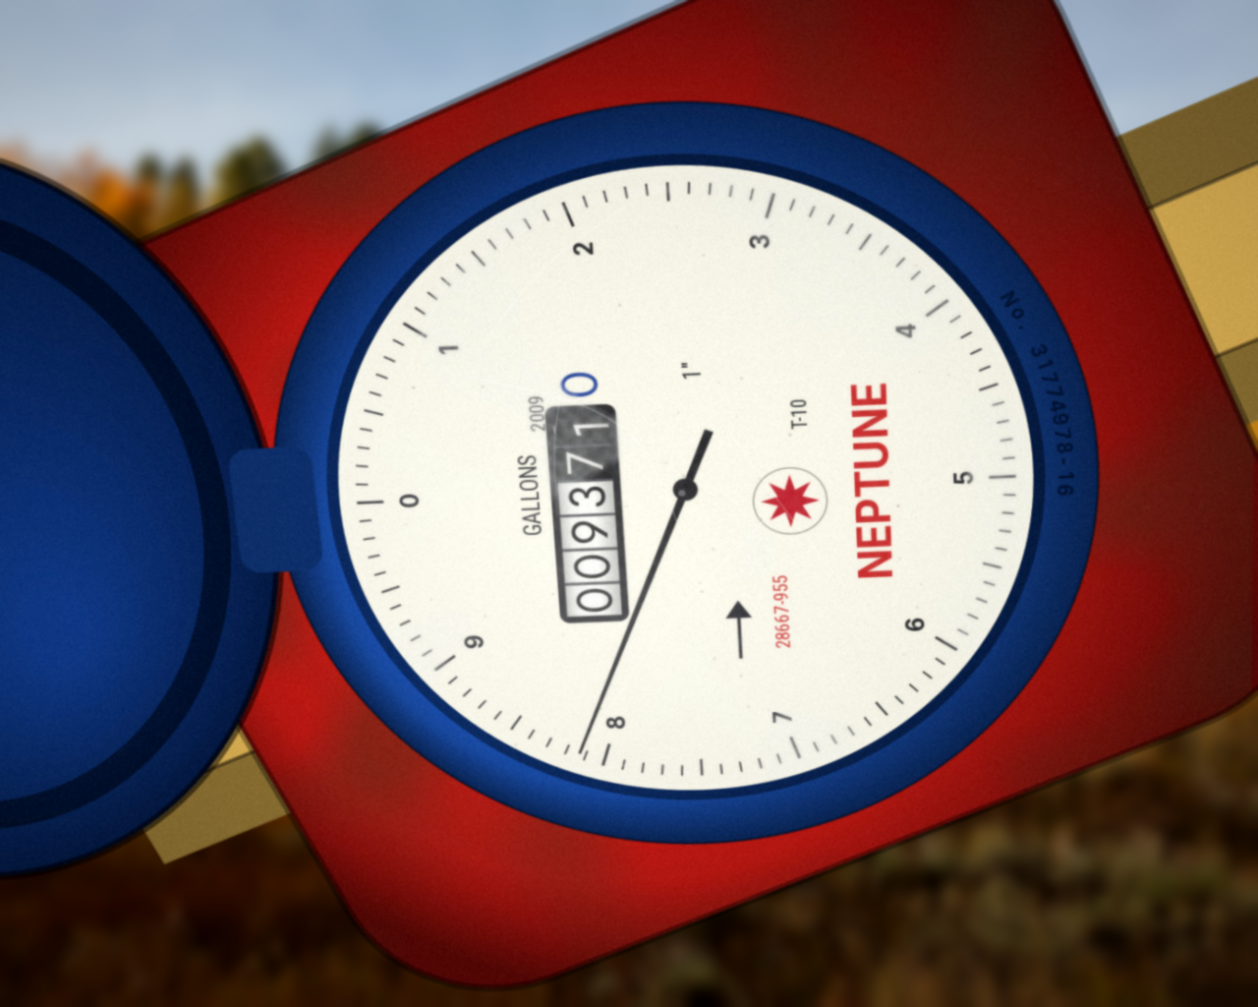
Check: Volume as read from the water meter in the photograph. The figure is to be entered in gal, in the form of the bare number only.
93708.1
